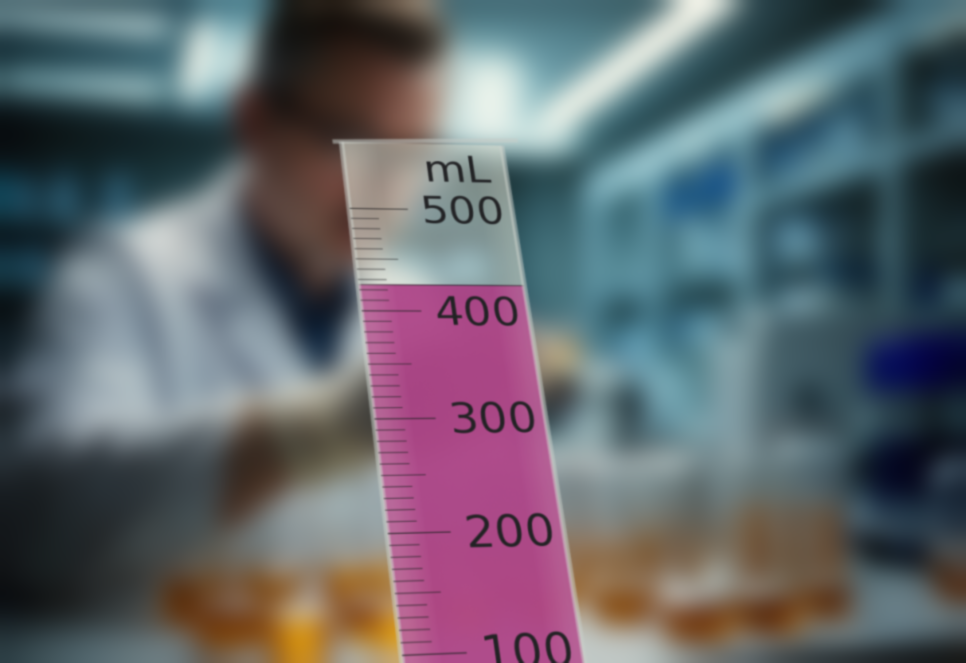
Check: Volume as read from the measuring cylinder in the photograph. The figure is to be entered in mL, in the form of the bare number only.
425
